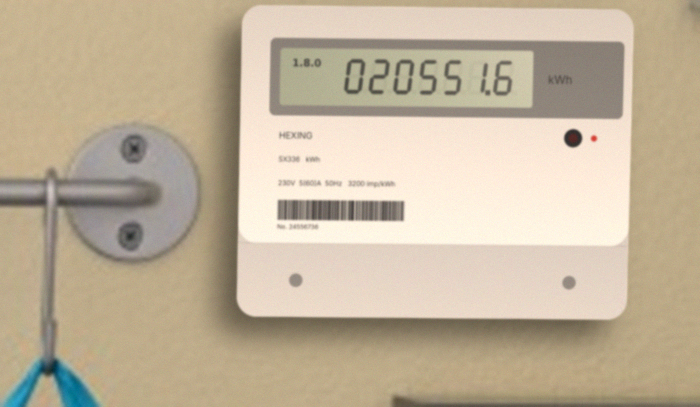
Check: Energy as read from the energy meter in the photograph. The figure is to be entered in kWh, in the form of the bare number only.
20551.6
